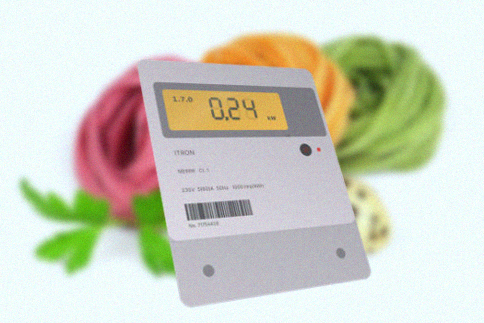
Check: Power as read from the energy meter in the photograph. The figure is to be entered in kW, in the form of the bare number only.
0.24
